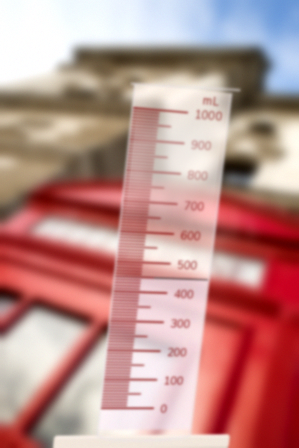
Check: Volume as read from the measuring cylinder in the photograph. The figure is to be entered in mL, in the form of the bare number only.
450
